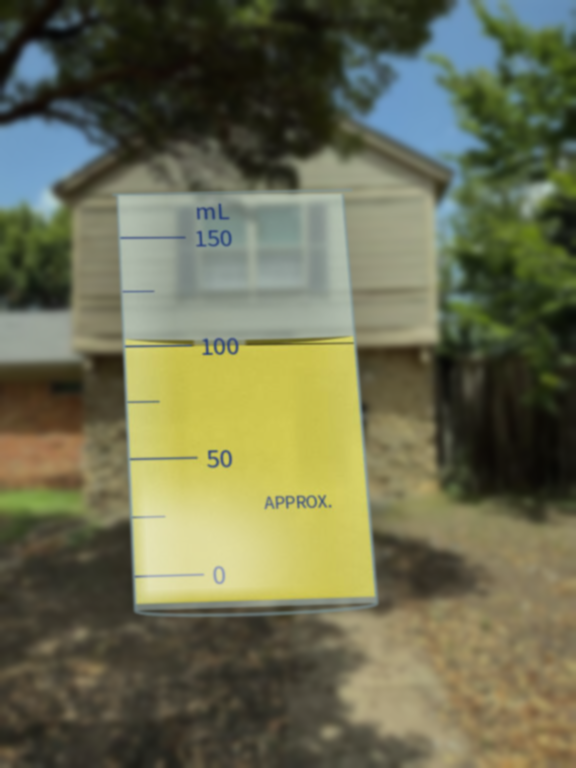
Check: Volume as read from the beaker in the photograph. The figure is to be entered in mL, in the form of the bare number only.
100
